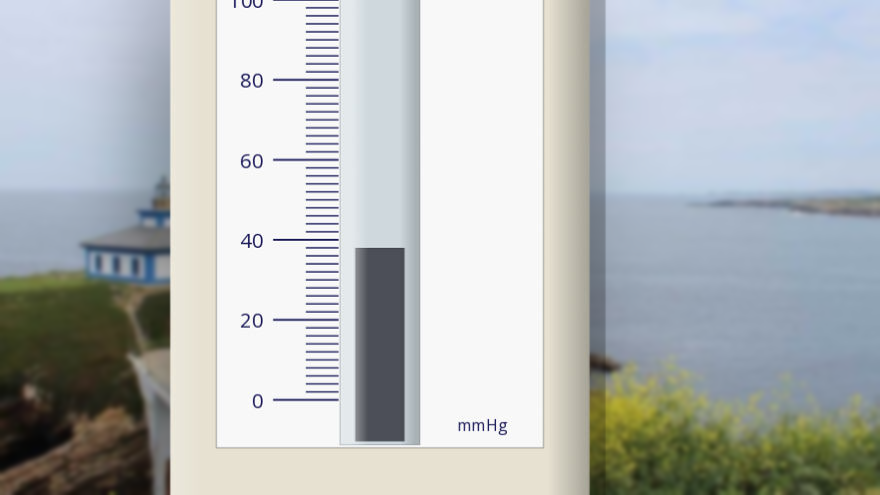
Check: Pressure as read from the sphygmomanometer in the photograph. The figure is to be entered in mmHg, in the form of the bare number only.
38
